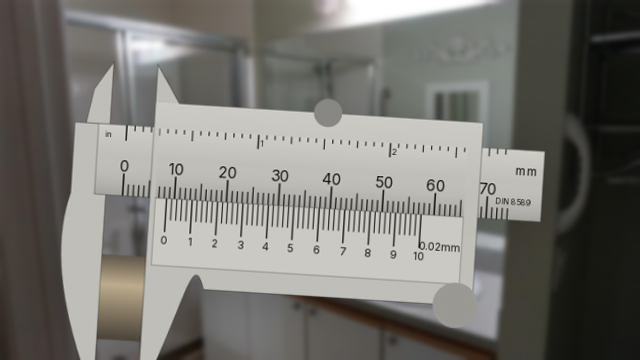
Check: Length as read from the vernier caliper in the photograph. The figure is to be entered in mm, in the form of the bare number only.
8.5
